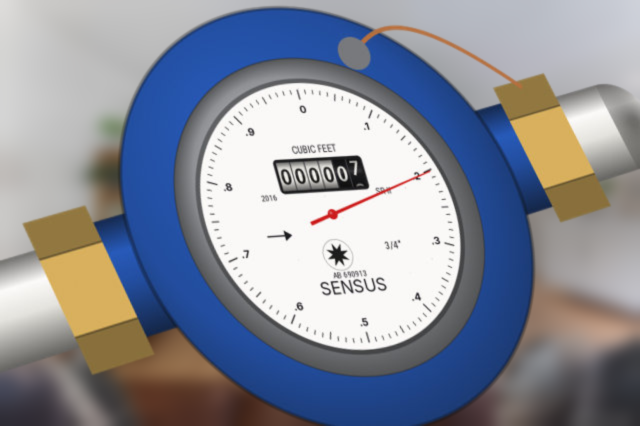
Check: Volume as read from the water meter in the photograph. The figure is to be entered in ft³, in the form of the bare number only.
7.20
